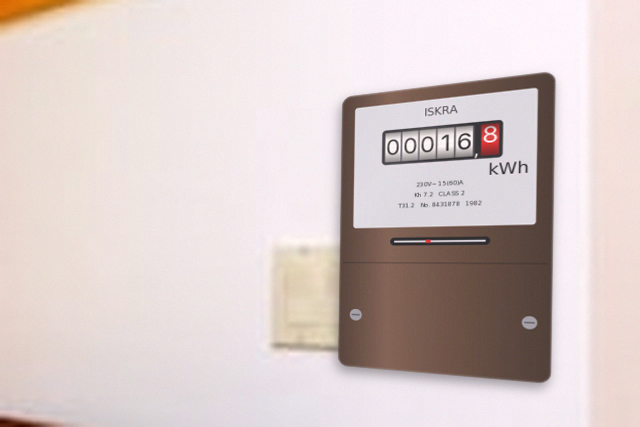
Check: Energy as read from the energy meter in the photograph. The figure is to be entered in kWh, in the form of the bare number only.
16.8
